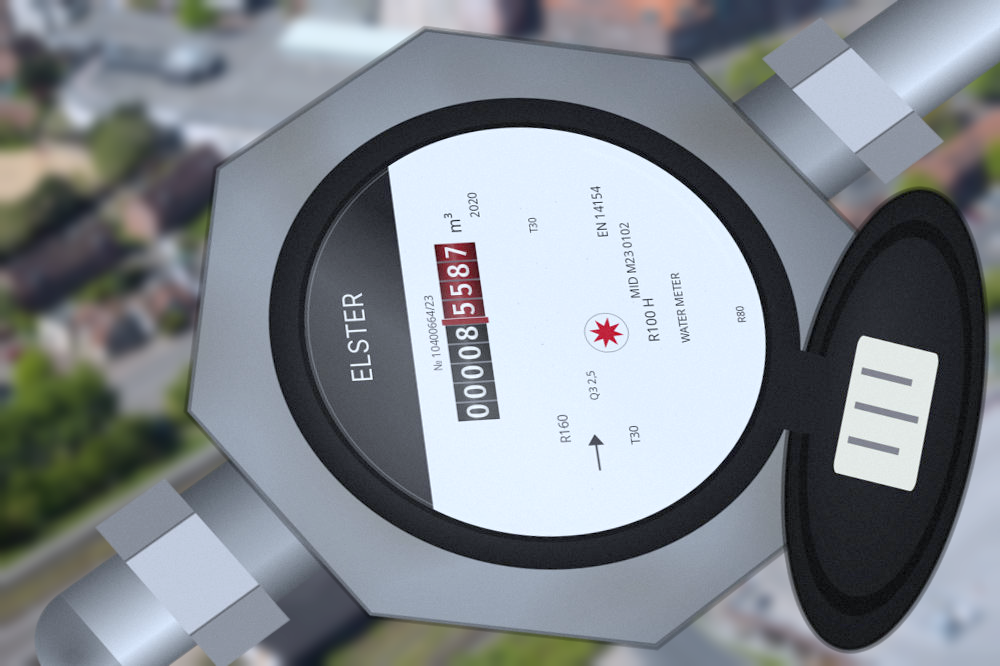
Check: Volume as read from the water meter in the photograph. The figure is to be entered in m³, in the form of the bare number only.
8.5587
